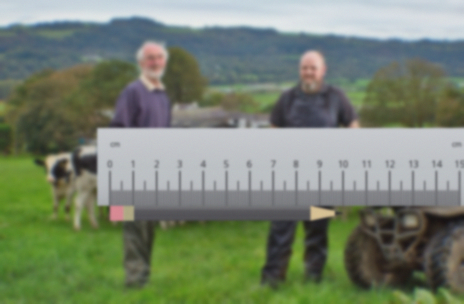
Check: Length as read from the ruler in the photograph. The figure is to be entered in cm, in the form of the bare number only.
10
